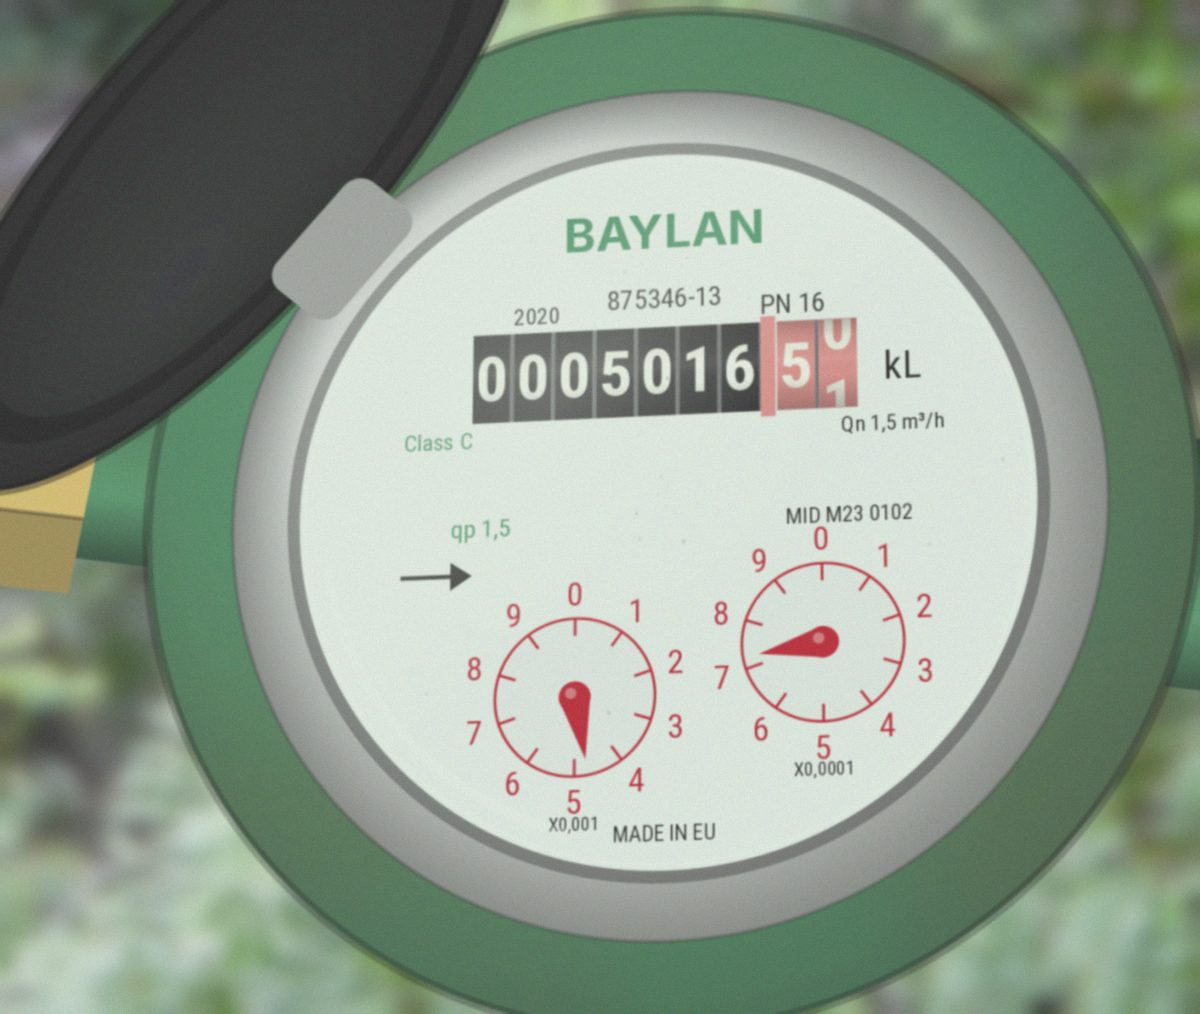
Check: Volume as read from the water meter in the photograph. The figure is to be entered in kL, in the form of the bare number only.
5016.5047
